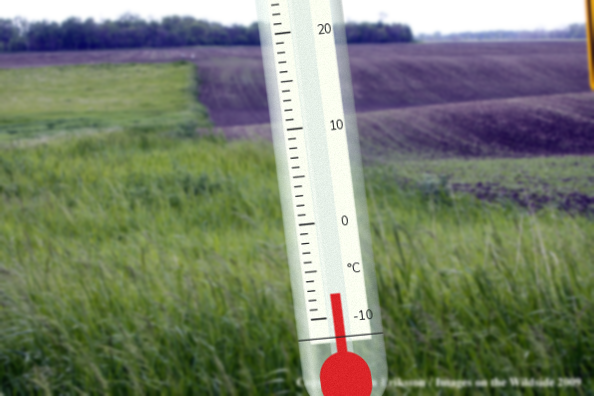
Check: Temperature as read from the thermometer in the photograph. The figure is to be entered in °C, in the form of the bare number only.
-7.5
